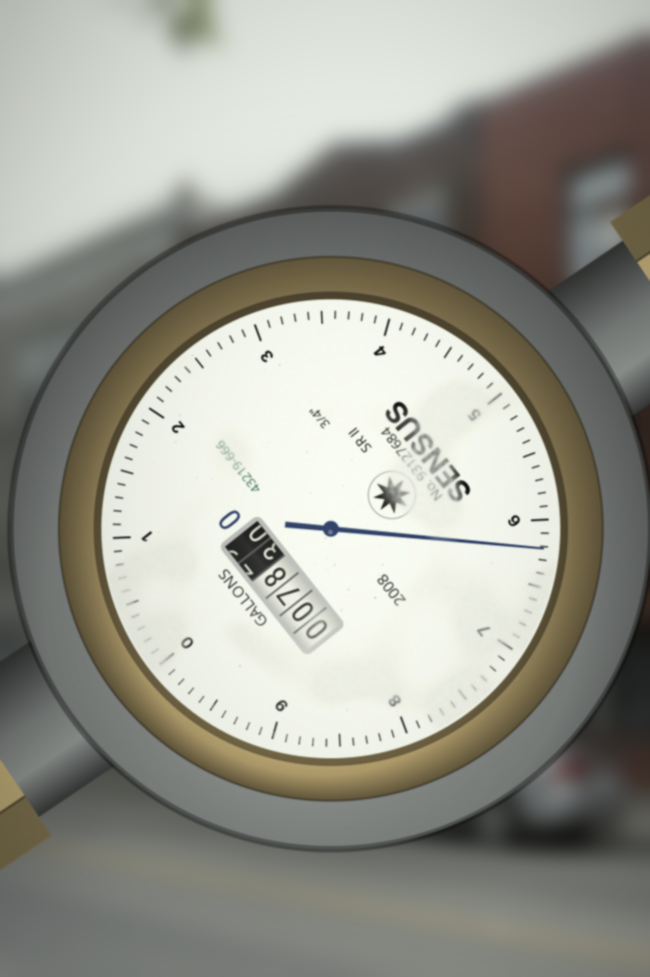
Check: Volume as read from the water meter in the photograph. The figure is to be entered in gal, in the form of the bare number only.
78296.2
